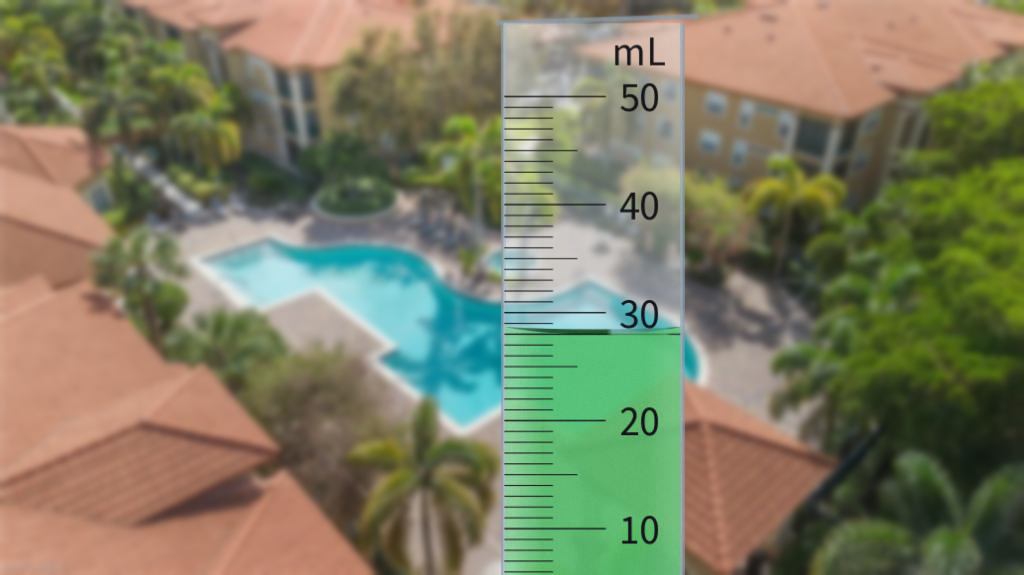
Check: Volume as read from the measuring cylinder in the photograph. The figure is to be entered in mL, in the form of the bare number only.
28
